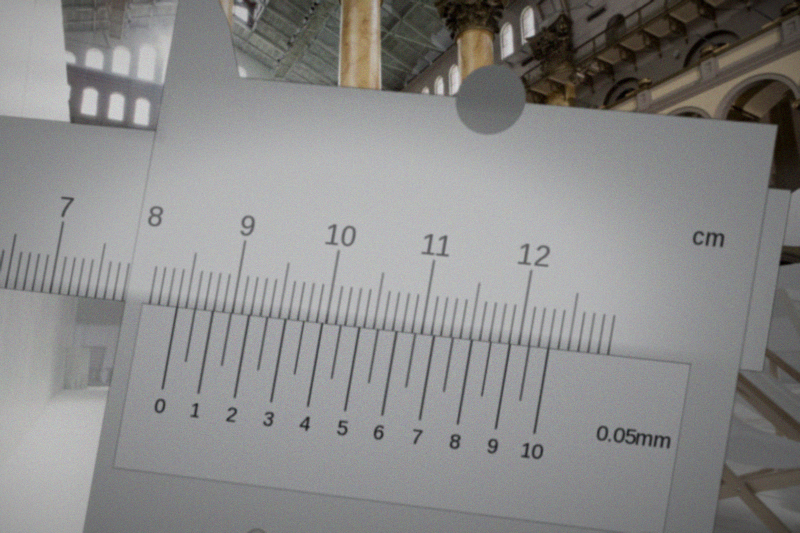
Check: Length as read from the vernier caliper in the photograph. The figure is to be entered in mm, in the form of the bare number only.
84.0
